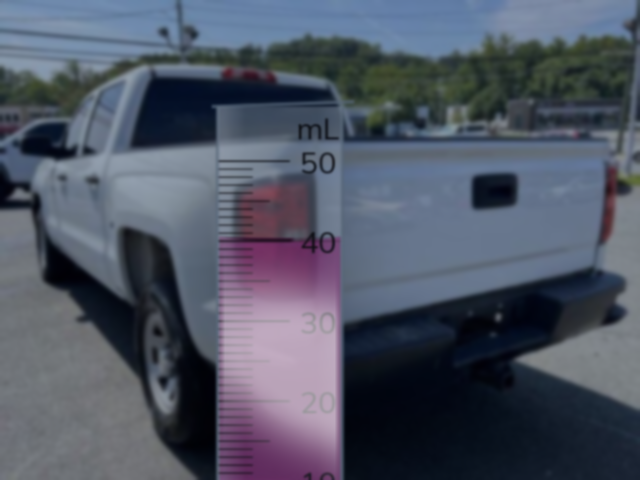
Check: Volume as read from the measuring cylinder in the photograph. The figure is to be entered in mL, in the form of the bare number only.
40
